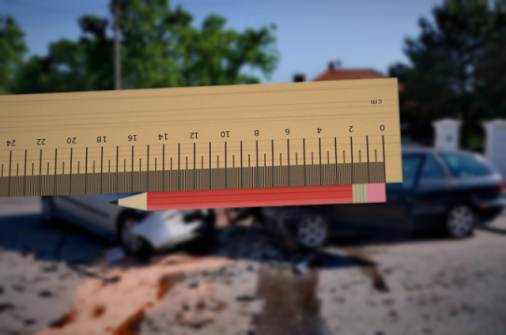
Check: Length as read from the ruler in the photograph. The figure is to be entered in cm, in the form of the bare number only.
17.5
